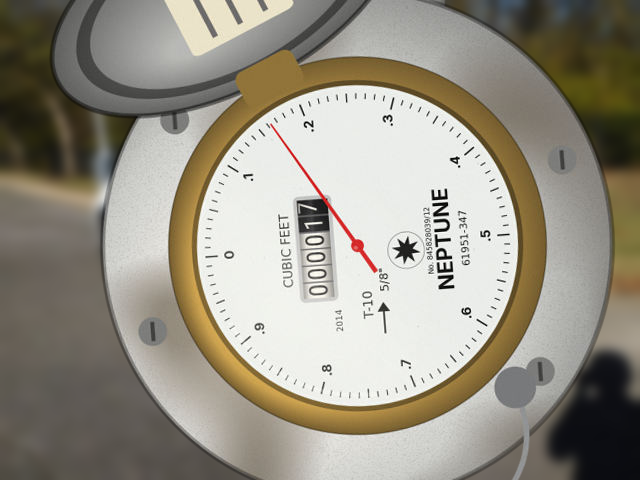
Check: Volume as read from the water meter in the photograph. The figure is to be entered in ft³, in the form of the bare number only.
17.16
